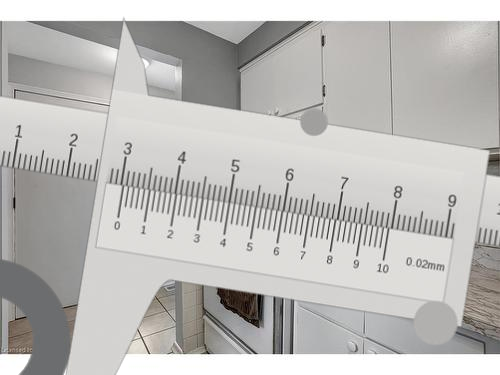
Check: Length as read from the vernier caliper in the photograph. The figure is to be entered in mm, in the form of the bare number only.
30.4
